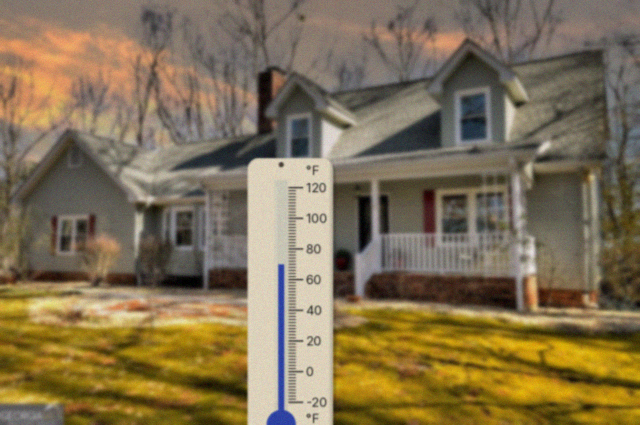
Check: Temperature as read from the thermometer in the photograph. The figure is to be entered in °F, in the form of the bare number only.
70
